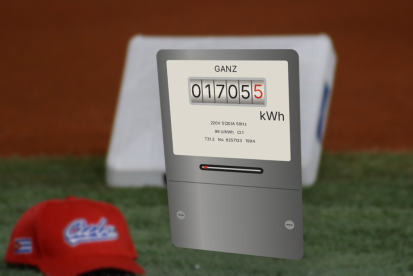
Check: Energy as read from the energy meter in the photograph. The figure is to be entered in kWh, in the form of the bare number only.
1705.5
